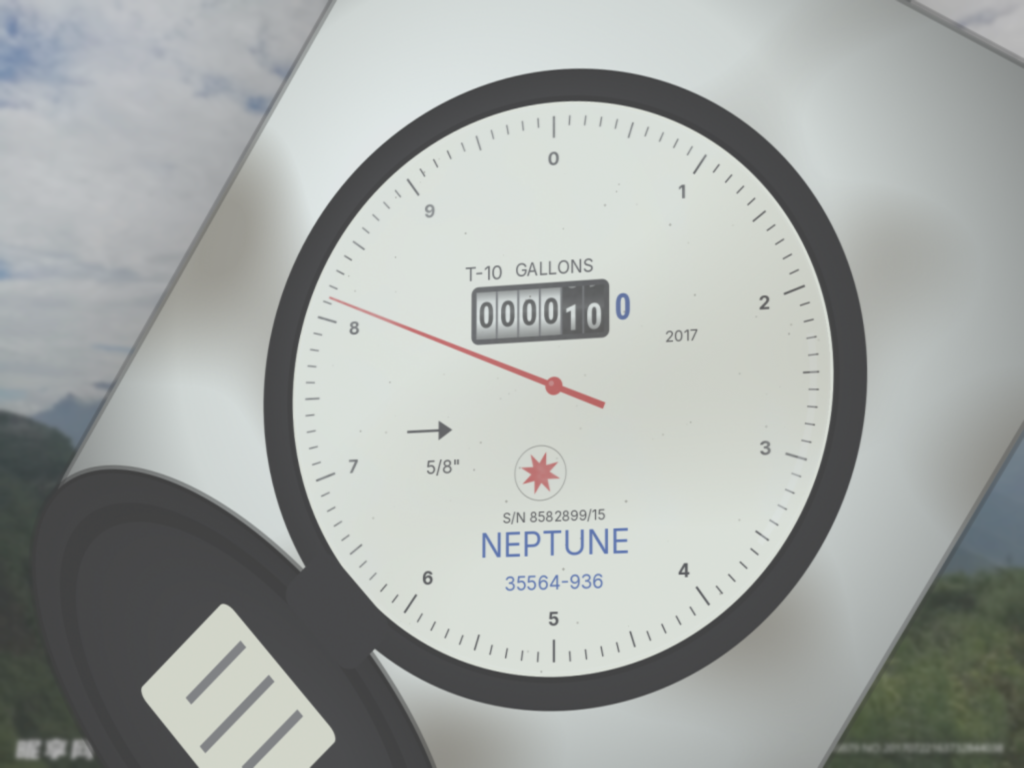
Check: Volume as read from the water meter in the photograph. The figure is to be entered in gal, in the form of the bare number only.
98.1
